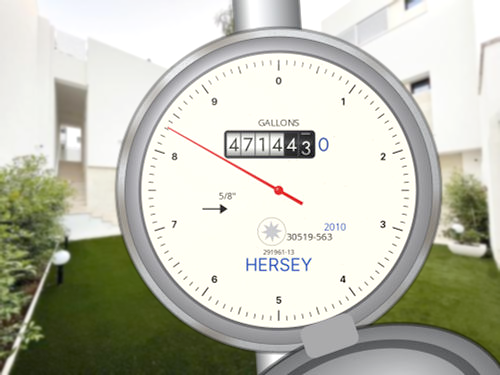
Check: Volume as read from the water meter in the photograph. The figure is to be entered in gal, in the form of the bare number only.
4714428.3
